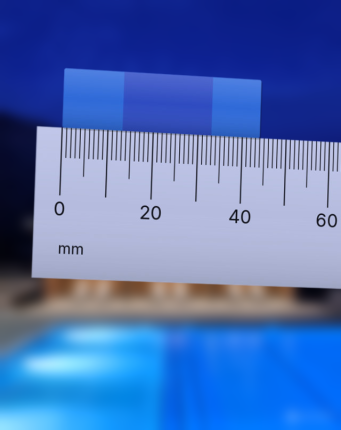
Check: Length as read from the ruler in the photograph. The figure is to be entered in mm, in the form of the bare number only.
44
